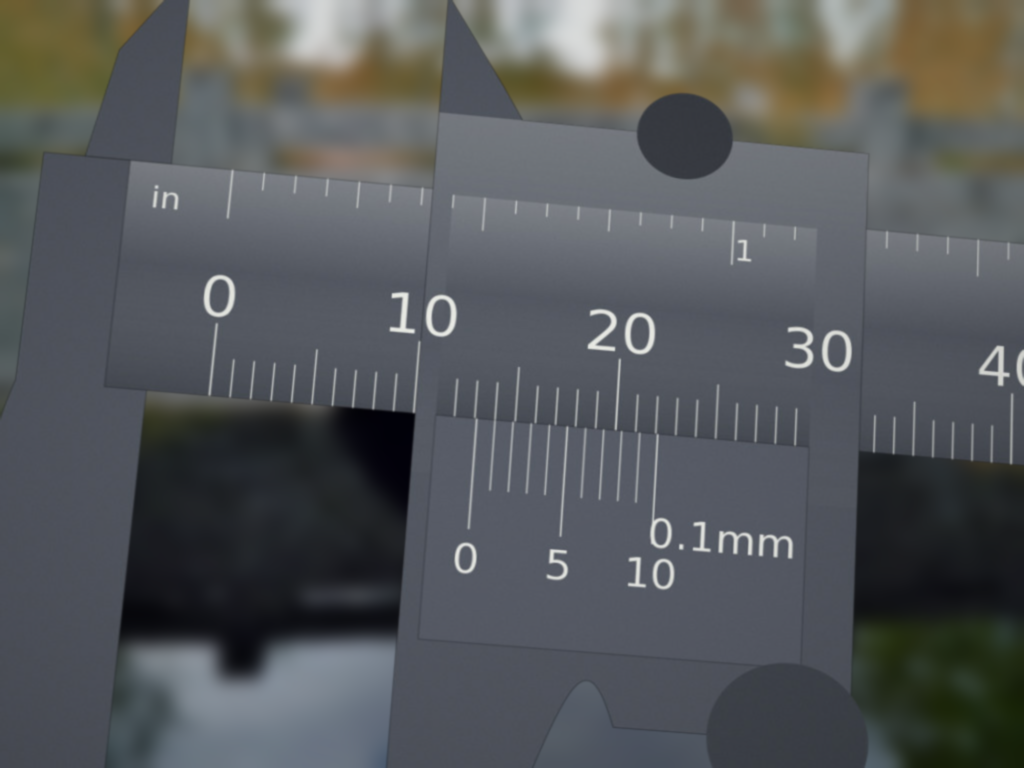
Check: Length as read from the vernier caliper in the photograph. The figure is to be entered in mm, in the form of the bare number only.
13.1
